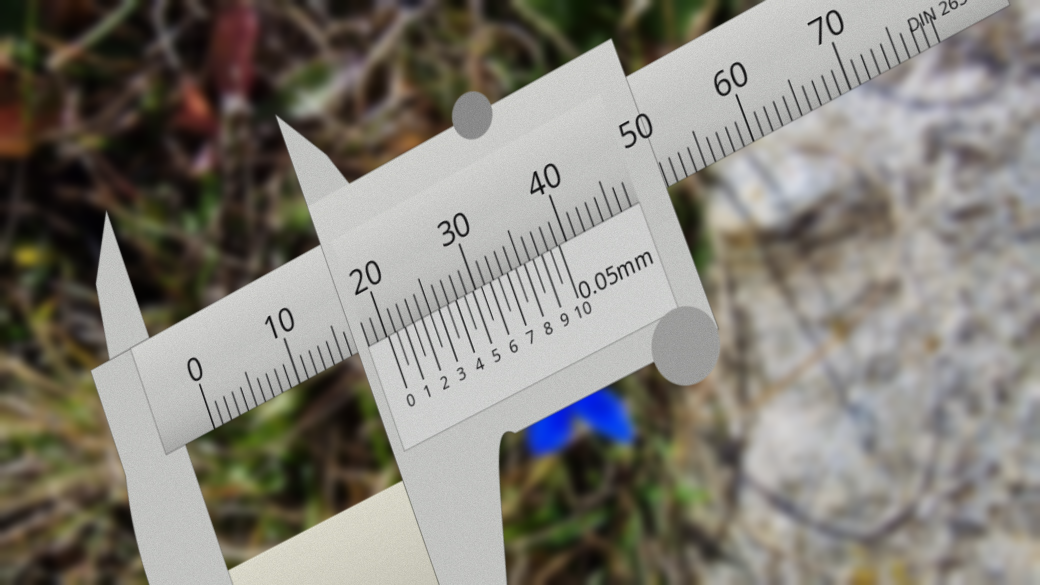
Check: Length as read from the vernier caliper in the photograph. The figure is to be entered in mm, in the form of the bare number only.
20.2
